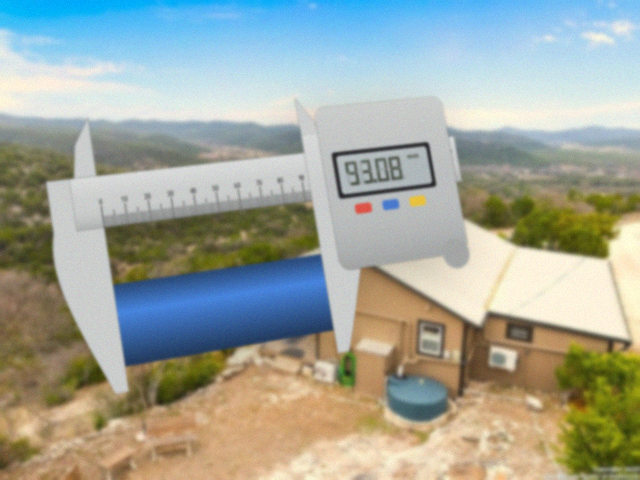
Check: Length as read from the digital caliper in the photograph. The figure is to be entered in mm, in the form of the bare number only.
93.08
